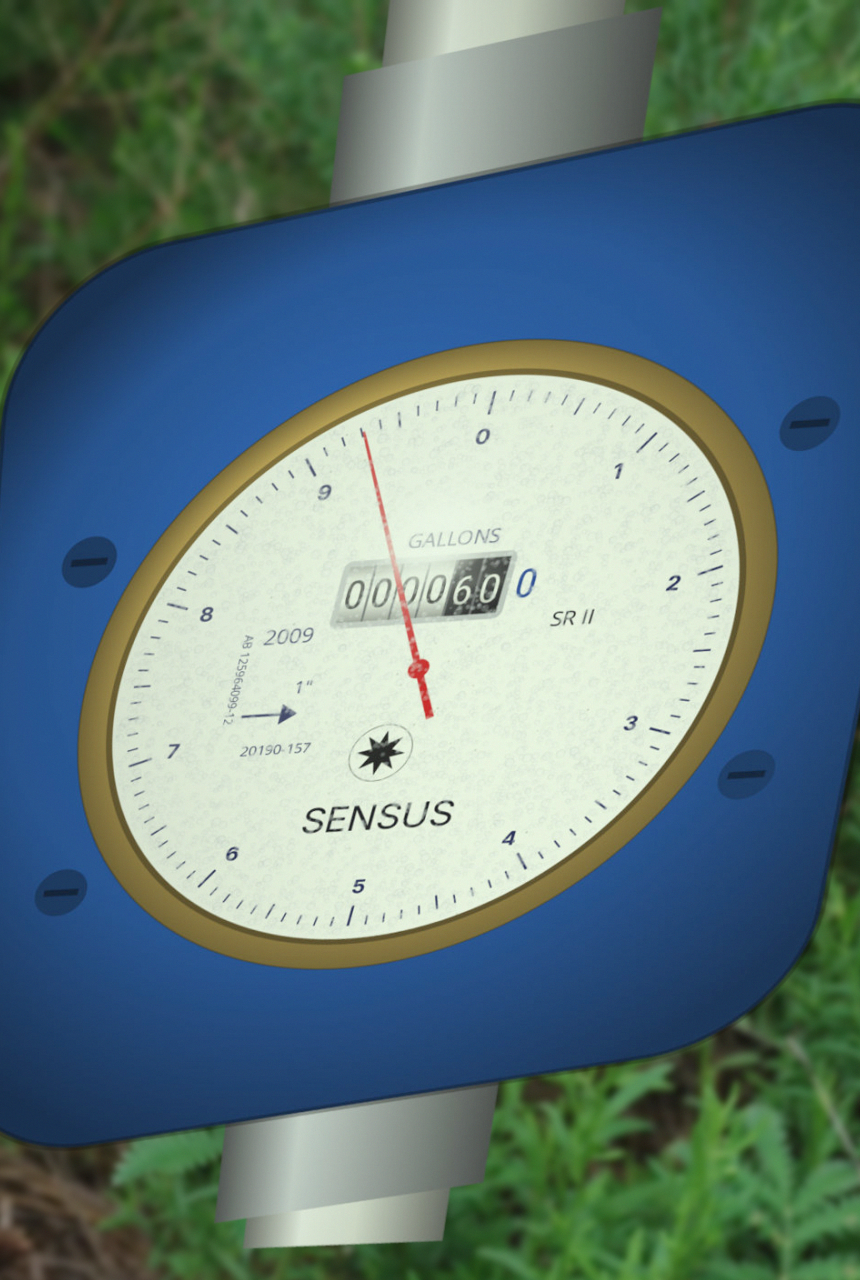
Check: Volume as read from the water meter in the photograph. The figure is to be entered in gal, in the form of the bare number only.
599.3
